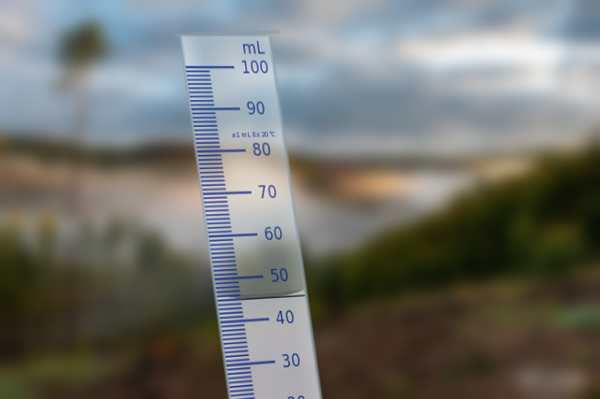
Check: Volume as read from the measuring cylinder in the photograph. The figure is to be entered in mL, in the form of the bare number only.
45
